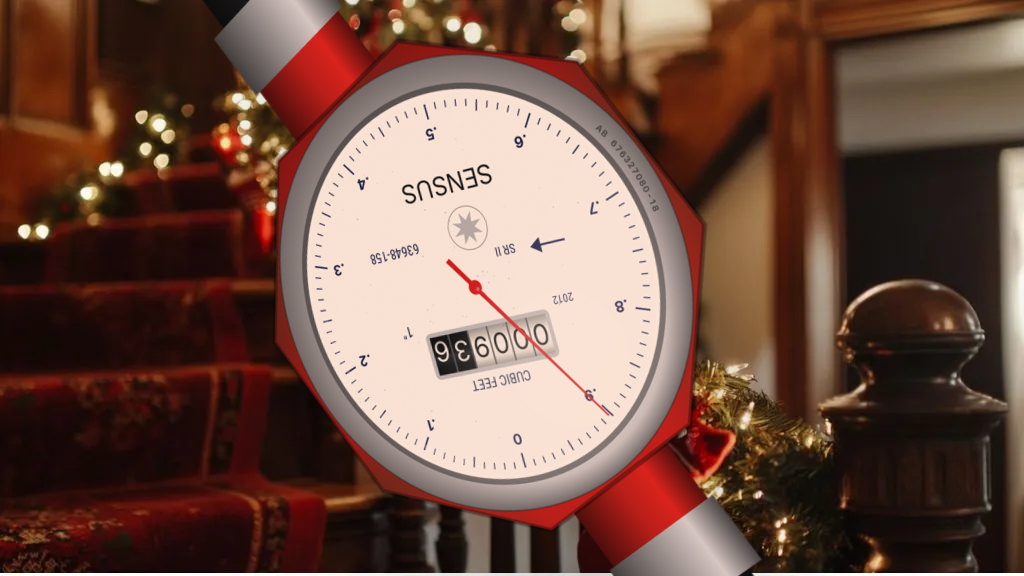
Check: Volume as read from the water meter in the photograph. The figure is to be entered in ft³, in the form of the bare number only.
935.90
